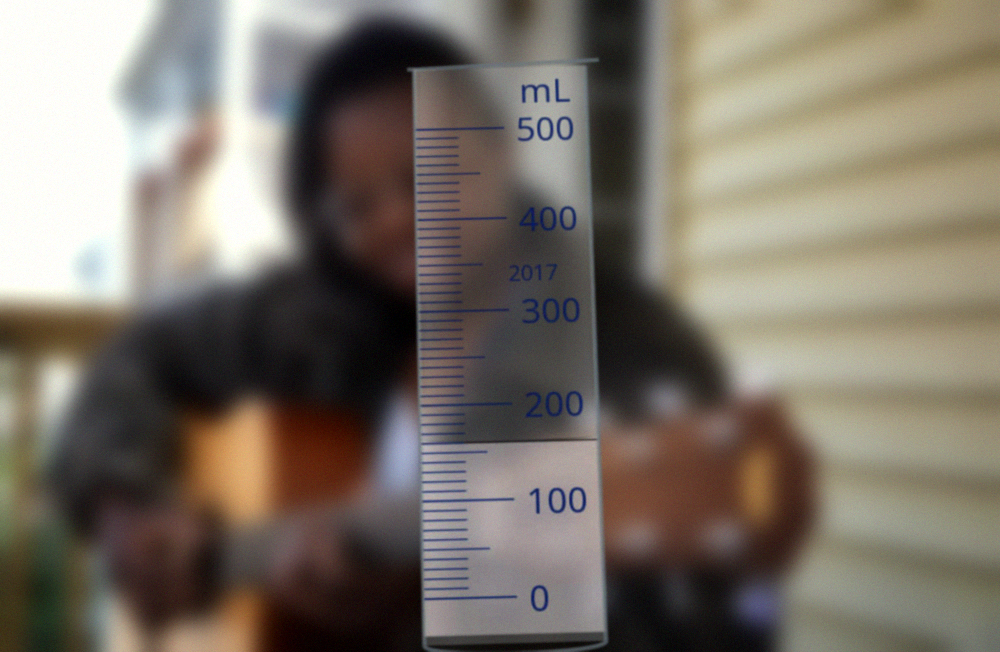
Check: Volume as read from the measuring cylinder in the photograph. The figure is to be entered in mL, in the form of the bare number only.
160
